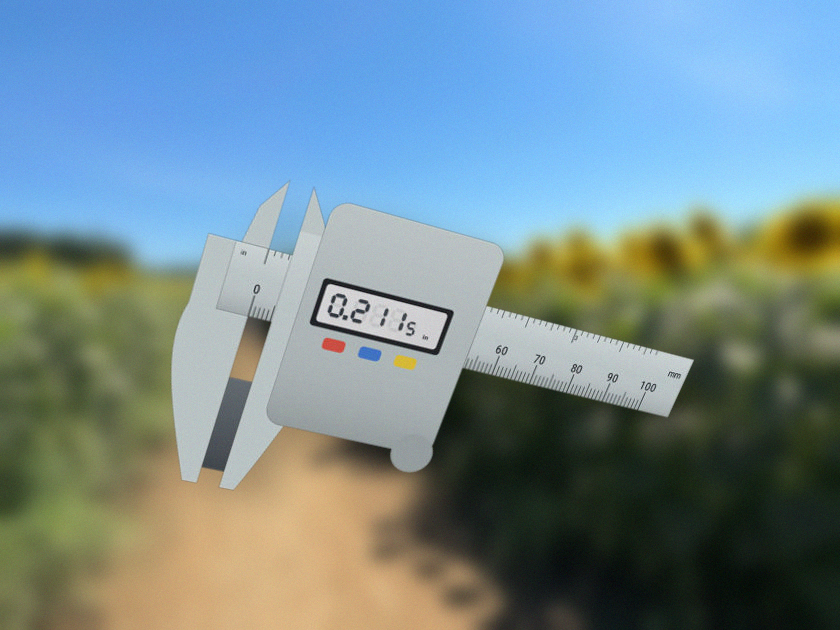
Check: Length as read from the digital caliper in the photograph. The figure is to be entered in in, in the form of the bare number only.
0.2115
